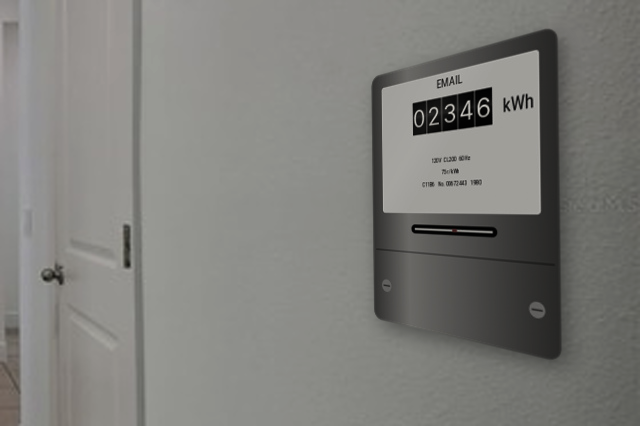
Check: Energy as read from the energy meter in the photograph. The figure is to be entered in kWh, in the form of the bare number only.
2346
